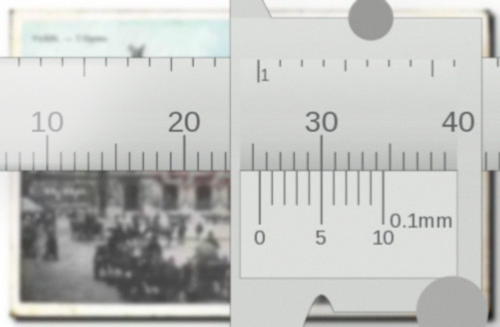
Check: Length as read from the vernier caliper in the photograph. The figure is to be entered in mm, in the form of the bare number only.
25.5
